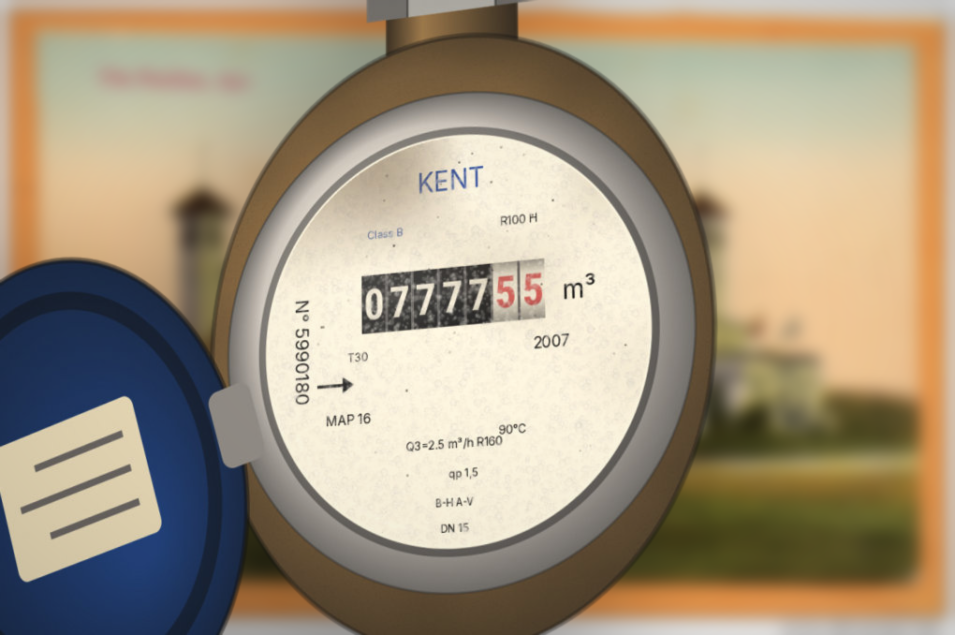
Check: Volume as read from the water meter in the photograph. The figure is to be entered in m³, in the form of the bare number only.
7777.55
